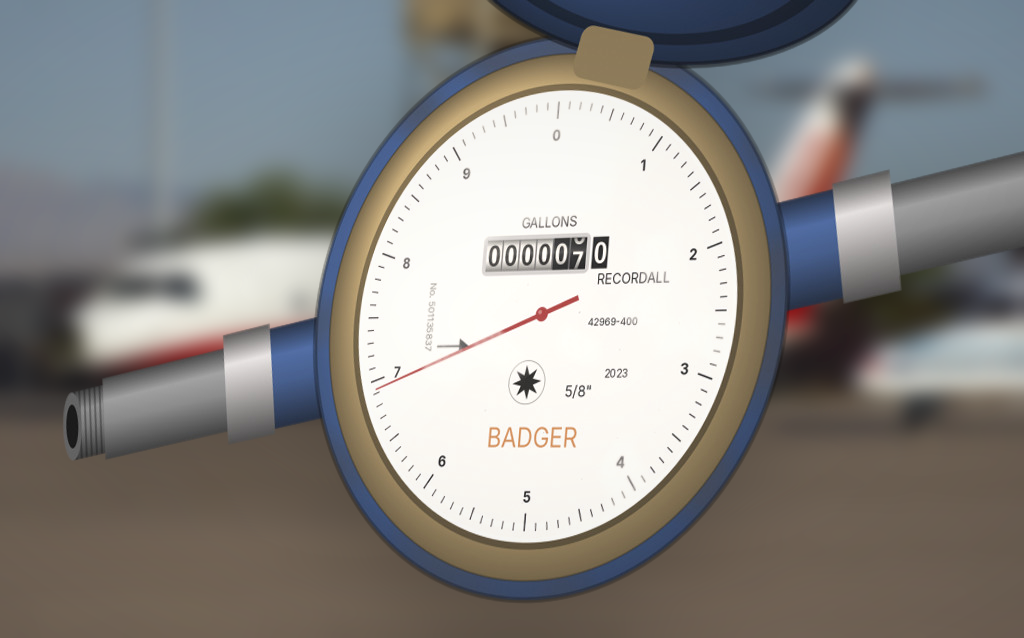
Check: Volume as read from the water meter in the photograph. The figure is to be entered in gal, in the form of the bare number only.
66.9
